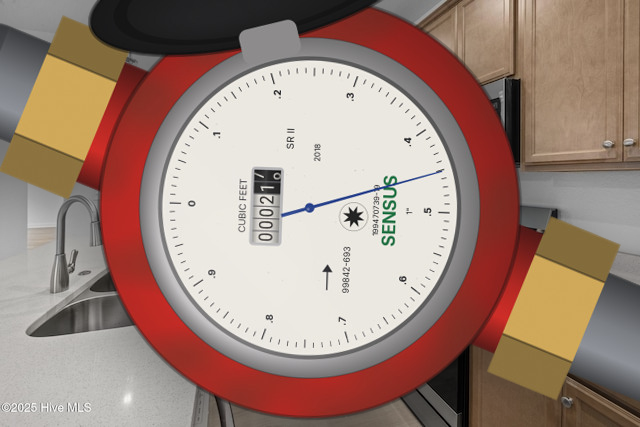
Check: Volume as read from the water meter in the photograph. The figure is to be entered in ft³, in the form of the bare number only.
217.45
